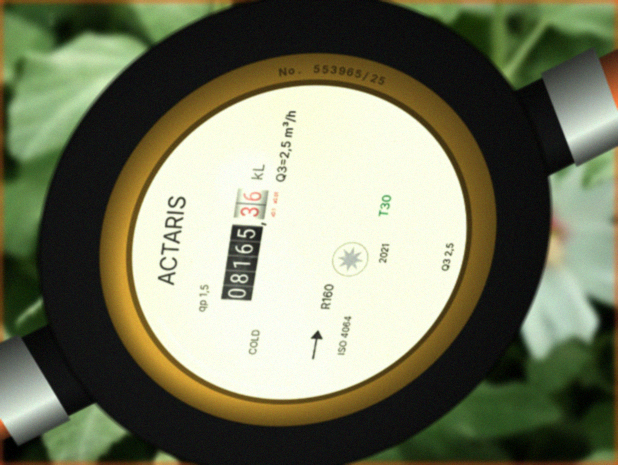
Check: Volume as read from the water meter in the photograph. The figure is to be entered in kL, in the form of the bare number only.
8165.36
